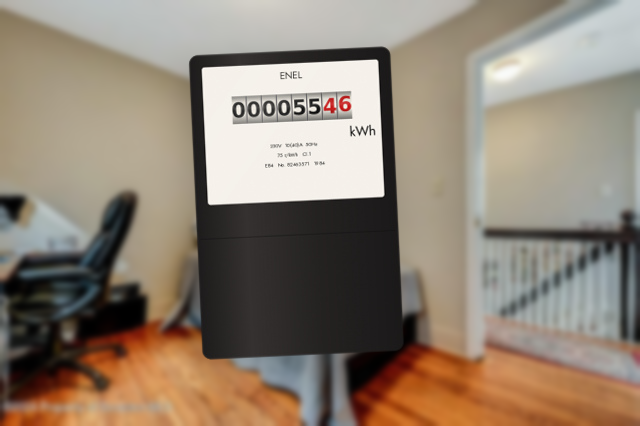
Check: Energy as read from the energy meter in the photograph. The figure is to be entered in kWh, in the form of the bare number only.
55.46
